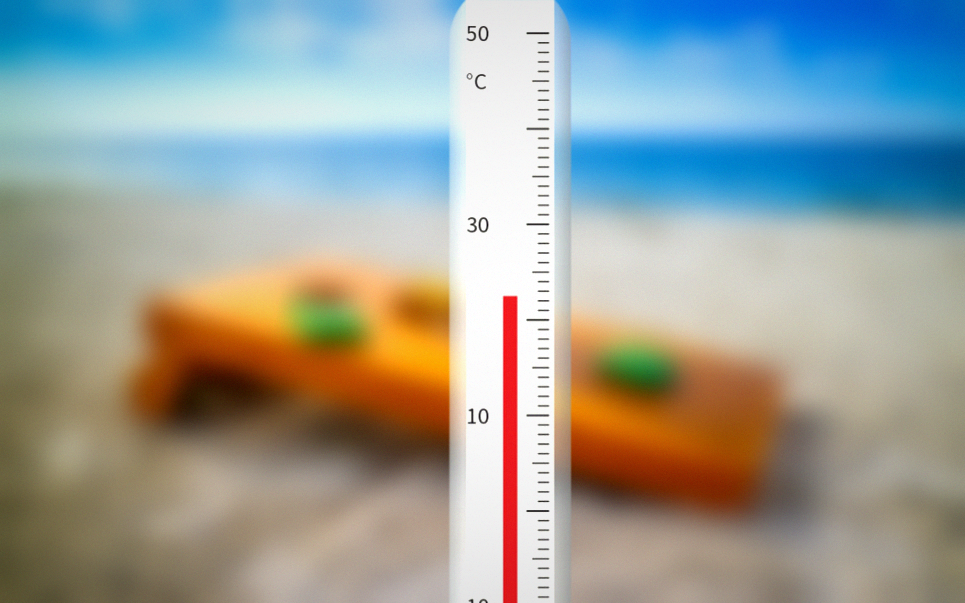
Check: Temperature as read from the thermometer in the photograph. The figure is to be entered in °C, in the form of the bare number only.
22.5
